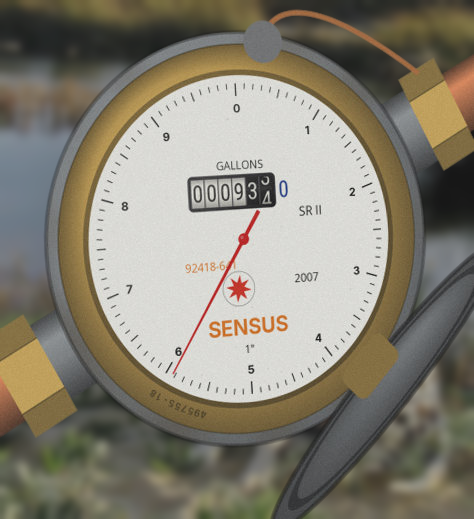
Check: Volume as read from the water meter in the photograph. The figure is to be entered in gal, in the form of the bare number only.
9335.9
